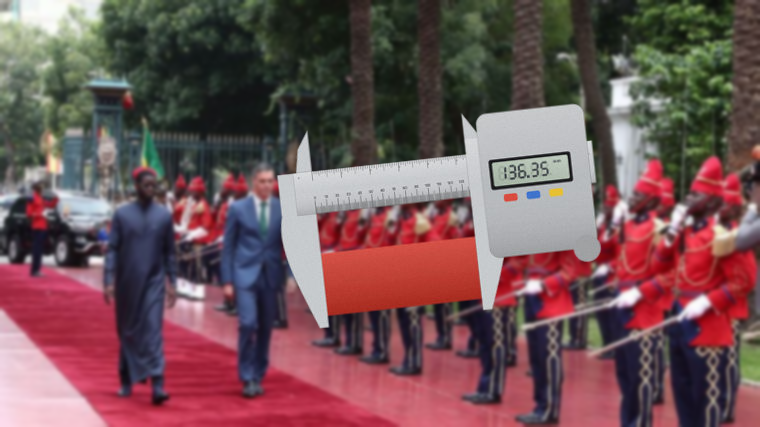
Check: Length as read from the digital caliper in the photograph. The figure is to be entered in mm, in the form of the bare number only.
136.35
